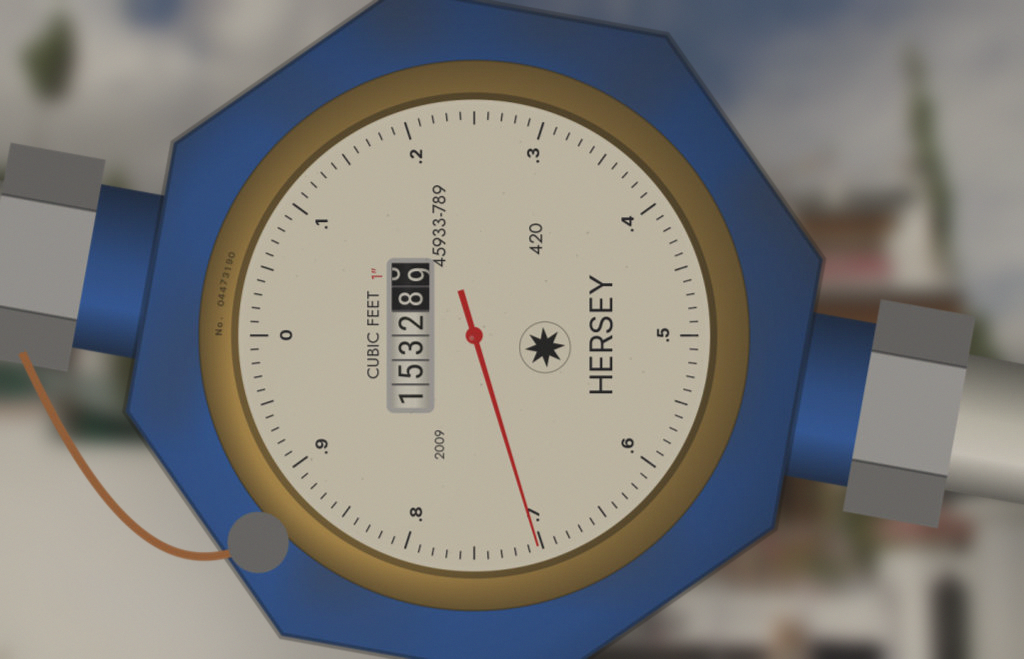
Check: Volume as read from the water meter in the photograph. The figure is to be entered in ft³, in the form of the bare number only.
153288.70
